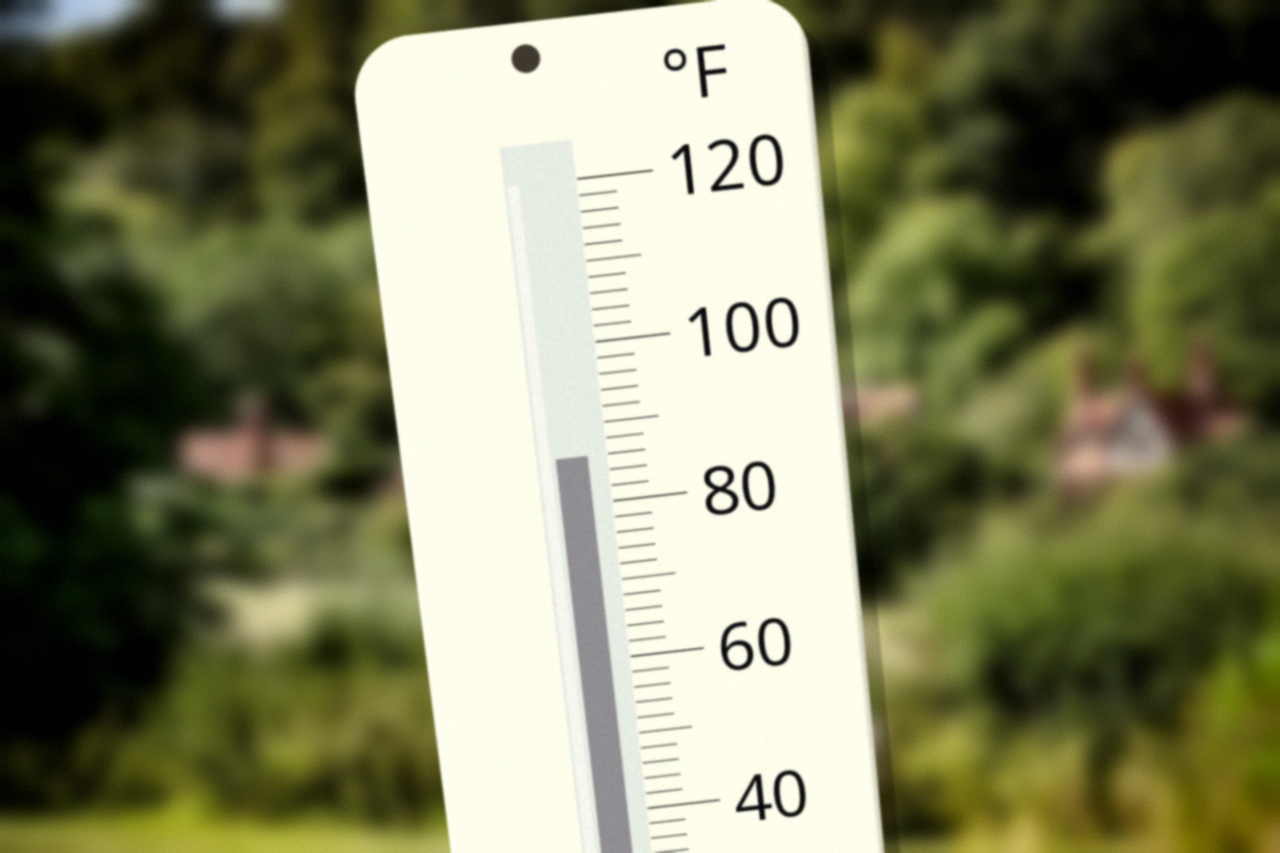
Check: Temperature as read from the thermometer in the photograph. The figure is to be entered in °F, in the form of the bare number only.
86
